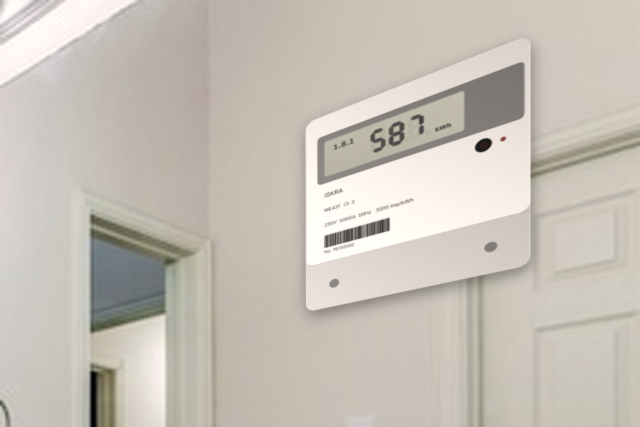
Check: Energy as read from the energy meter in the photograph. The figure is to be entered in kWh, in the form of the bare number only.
587
